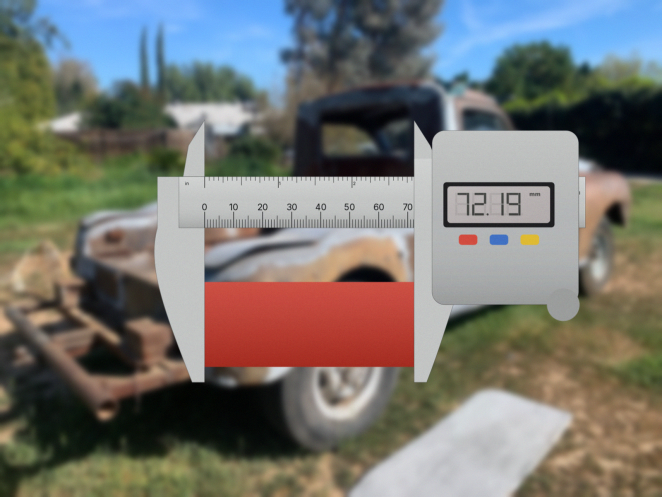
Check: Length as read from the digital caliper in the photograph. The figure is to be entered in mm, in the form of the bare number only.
72.19
